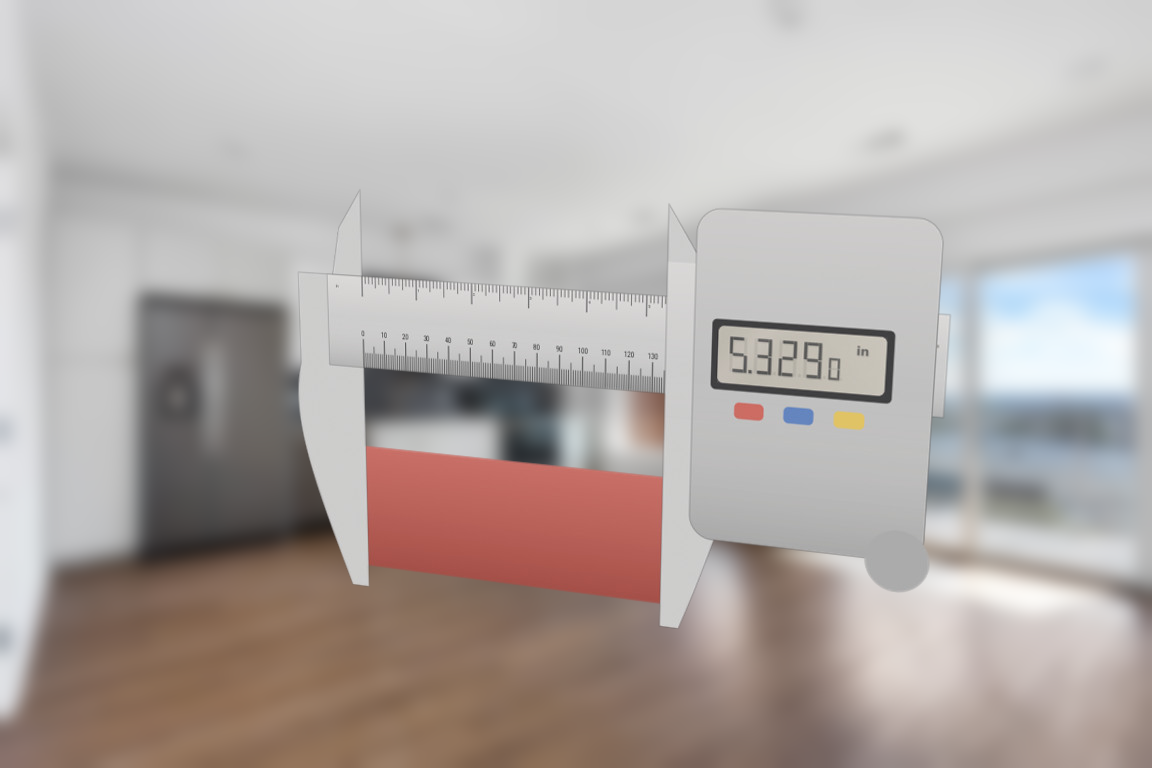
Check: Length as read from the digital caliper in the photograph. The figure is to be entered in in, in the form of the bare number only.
5.3290
